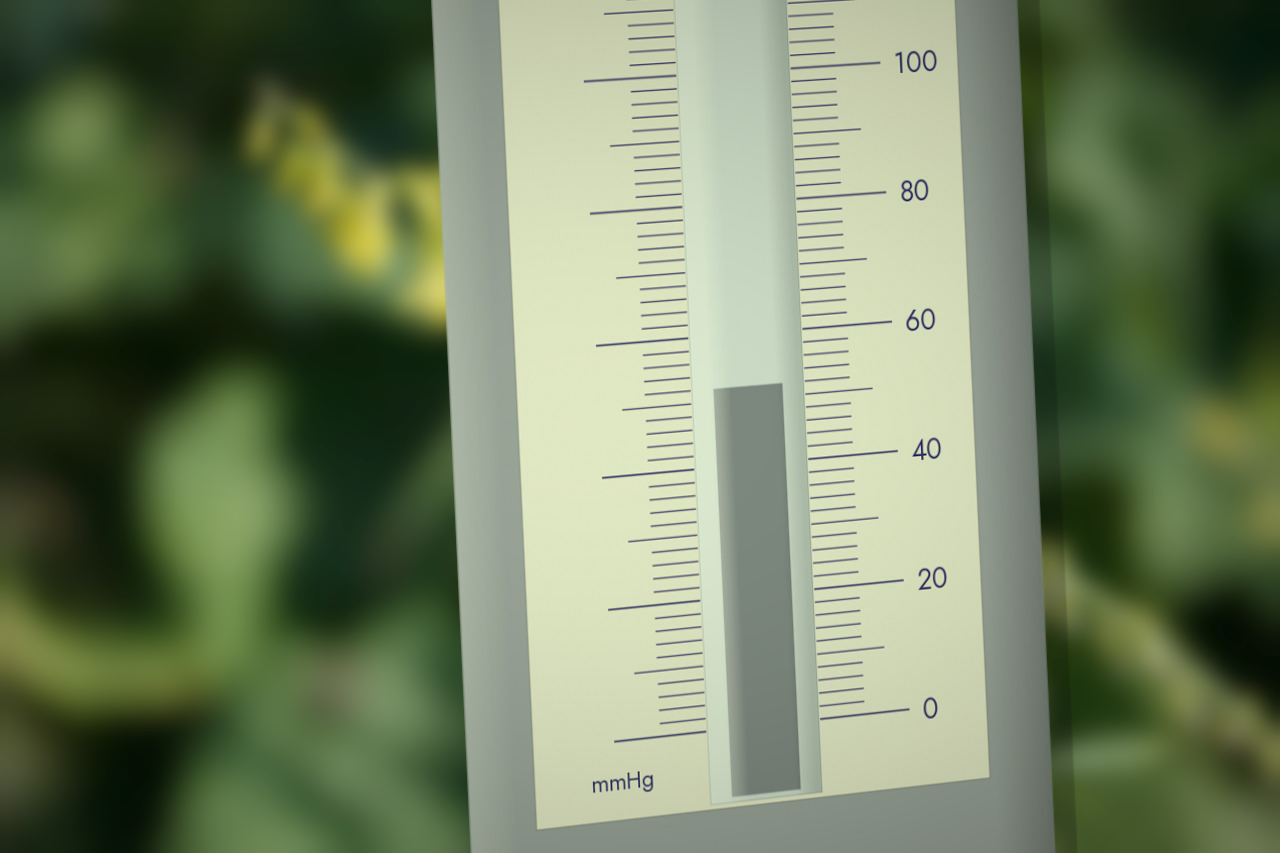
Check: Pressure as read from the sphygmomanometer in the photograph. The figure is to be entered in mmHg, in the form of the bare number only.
52
